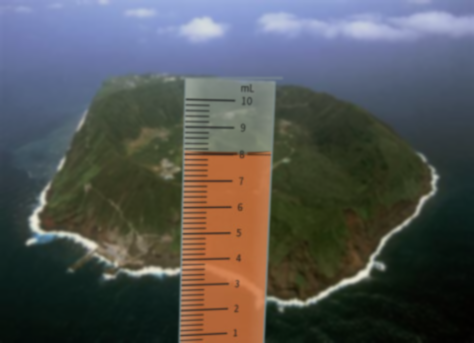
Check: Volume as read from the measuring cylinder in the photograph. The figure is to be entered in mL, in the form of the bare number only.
8
